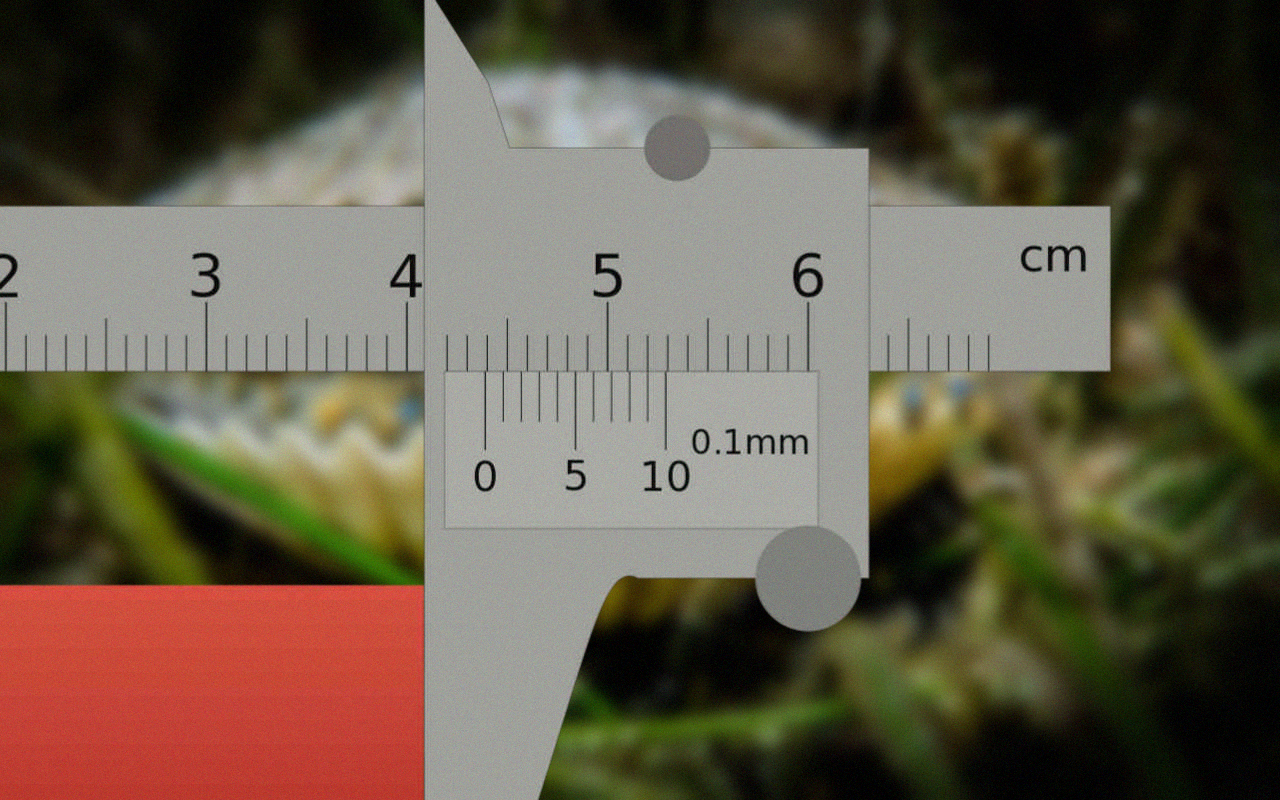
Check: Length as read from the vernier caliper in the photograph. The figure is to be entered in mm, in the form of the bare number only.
43.9
